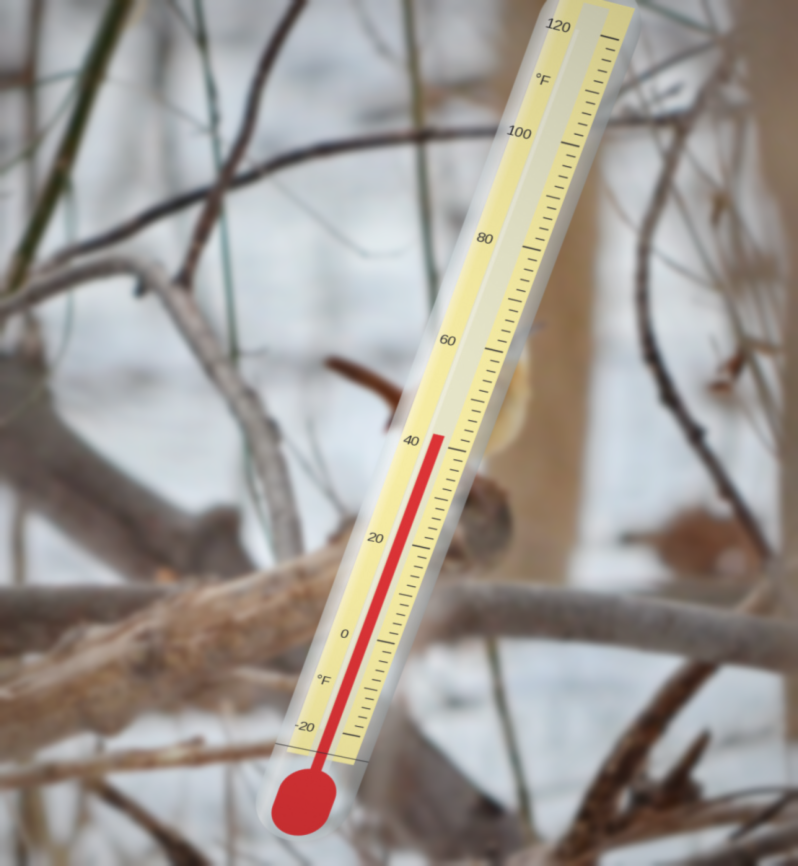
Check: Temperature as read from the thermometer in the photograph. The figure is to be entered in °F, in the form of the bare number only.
42
